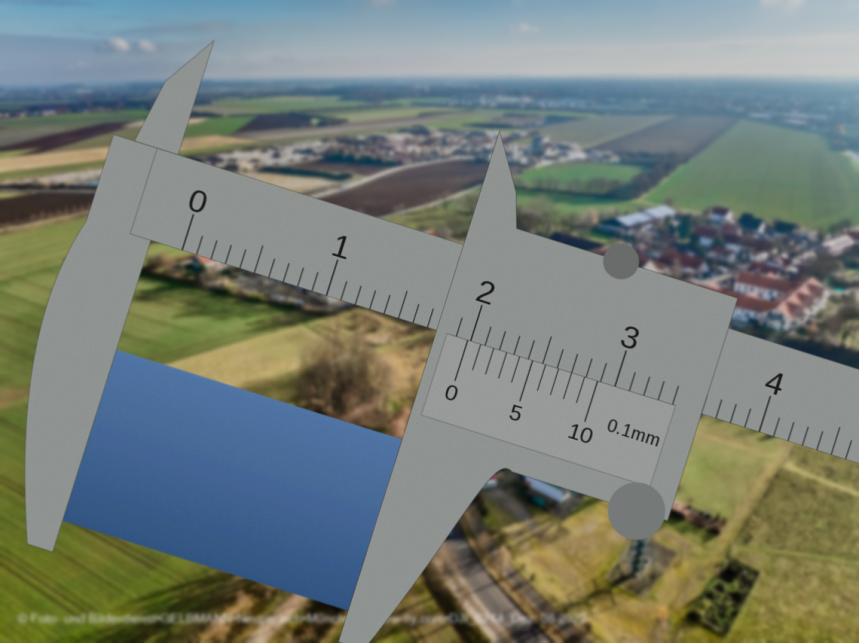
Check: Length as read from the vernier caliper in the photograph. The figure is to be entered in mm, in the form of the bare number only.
19.8
